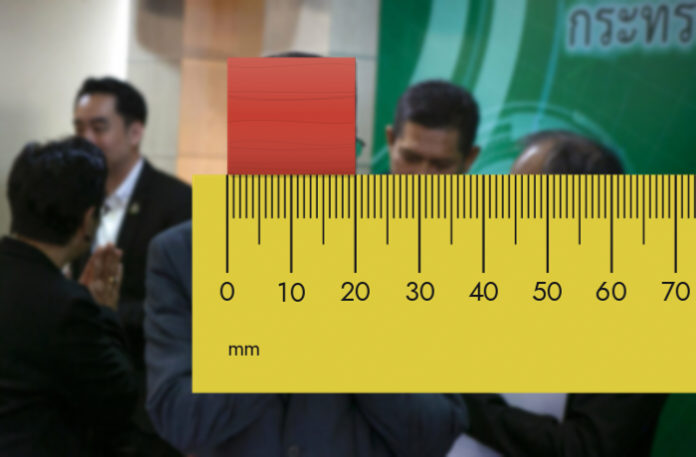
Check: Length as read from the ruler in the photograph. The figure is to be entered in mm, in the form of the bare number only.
20
